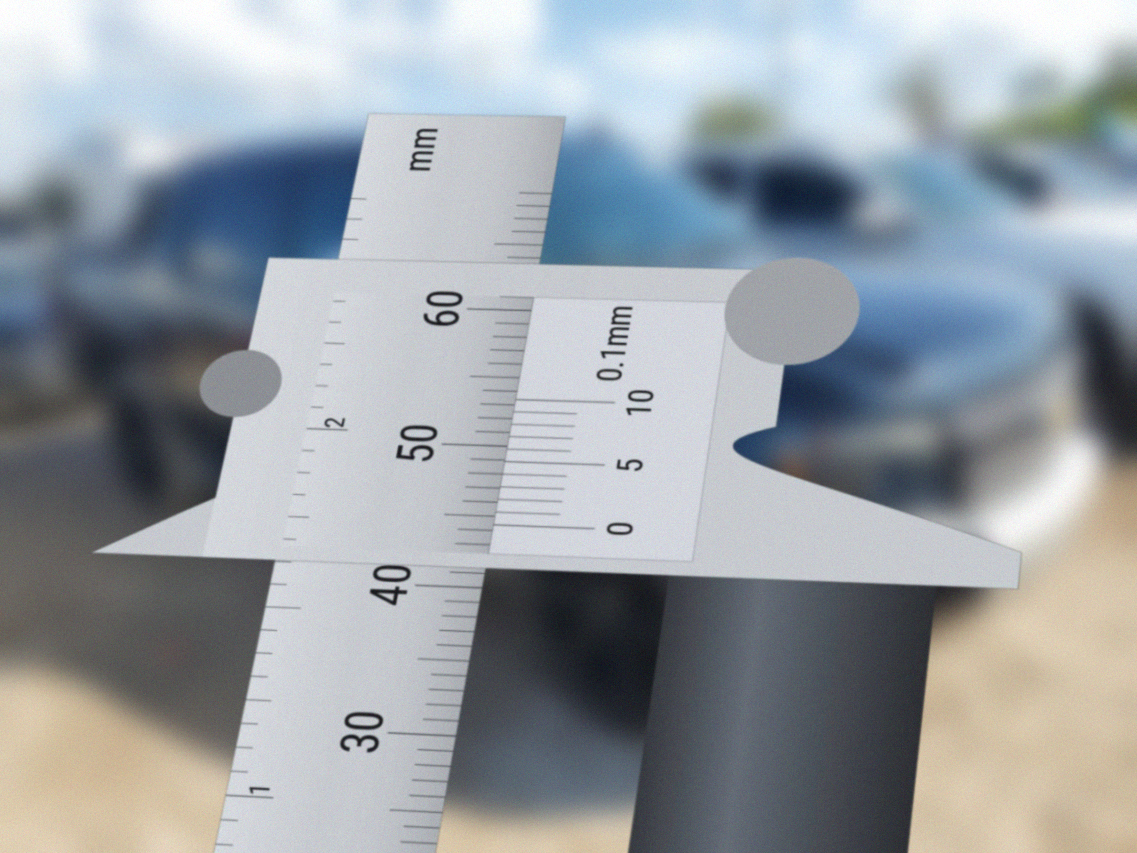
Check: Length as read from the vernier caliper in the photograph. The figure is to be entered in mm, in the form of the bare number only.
44.4
